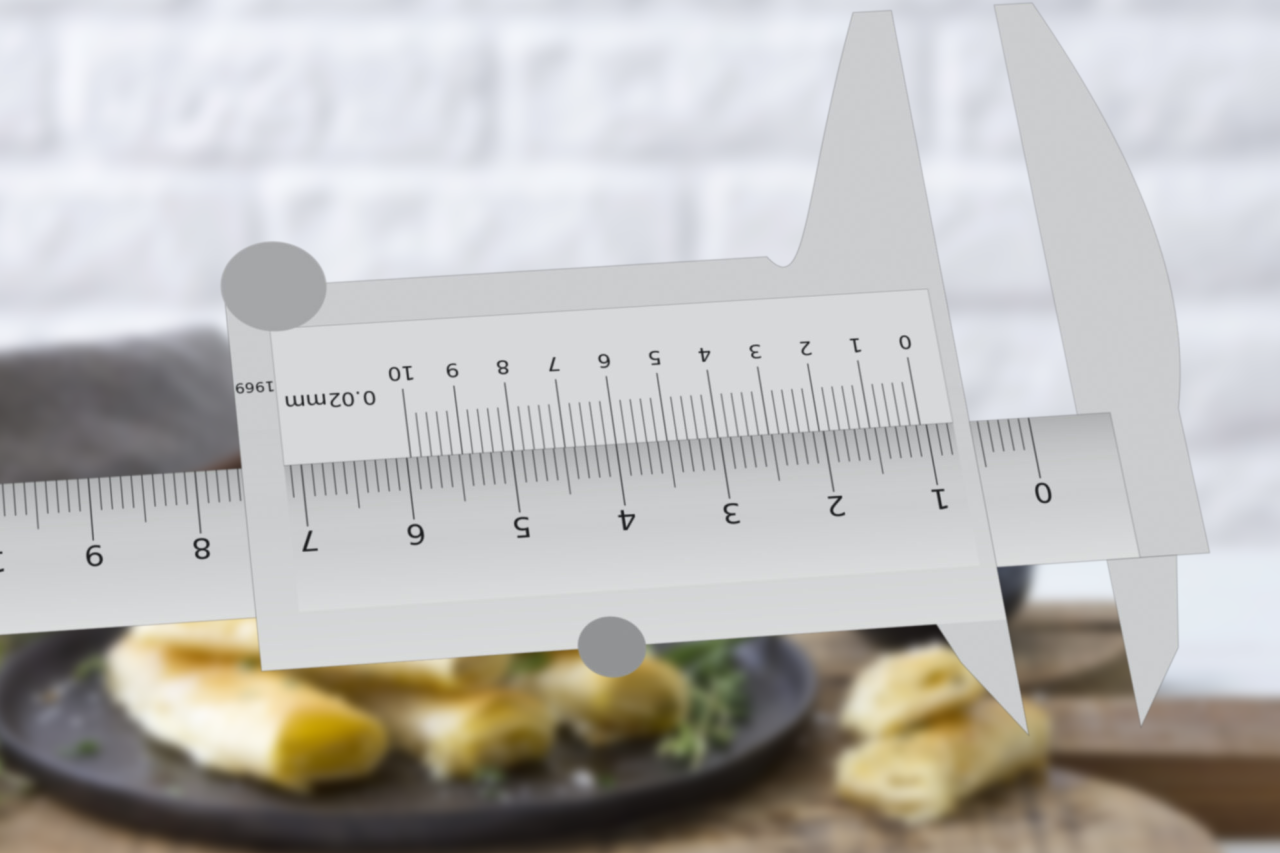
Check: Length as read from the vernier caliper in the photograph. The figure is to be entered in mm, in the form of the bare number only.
10.6
